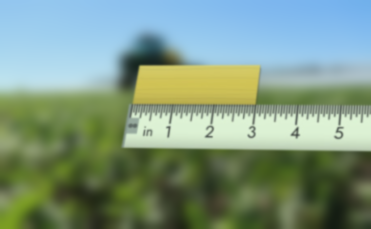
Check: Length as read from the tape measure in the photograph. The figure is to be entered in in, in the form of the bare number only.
3
